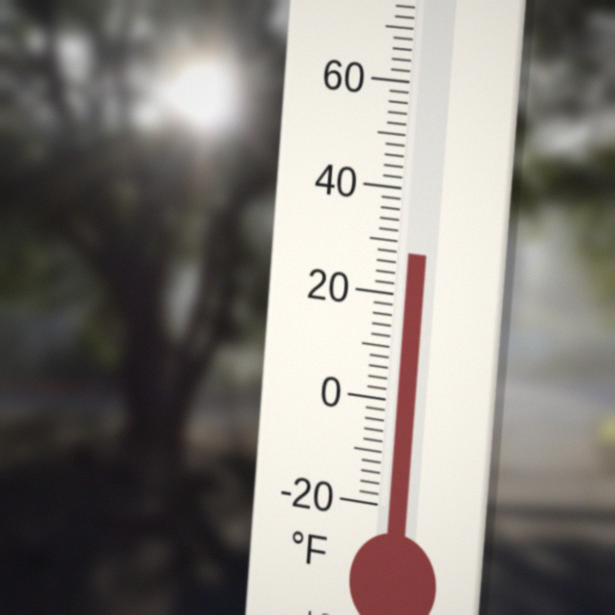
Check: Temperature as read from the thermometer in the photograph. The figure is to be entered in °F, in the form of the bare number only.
28
